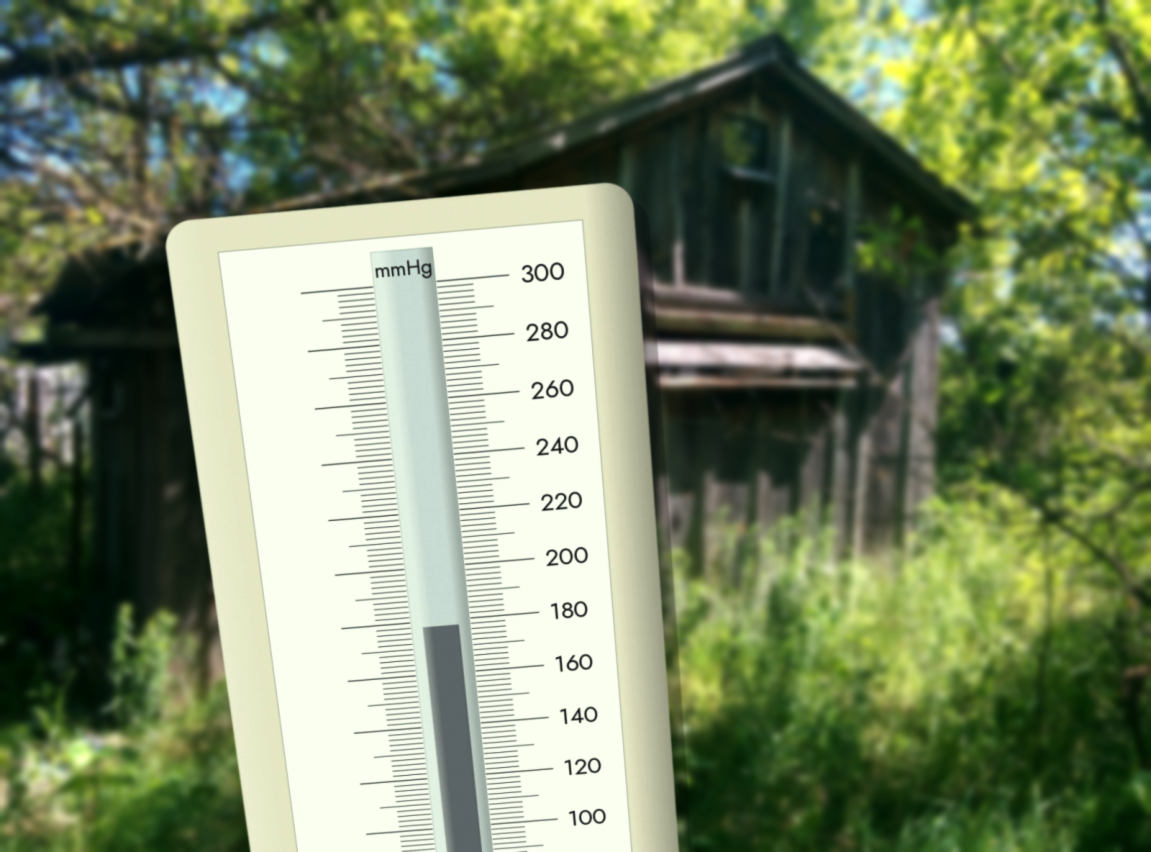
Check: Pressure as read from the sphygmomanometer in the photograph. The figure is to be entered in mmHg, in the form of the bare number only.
178
